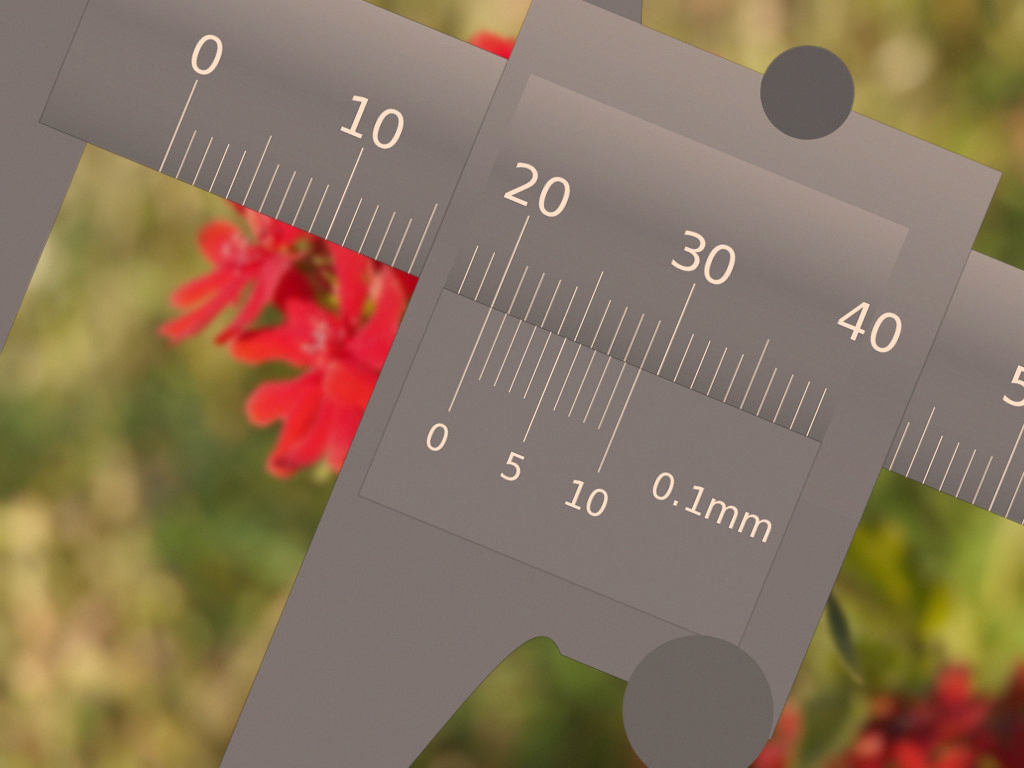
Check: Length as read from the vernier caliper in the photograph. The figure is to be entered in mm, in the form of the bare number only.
20.0
